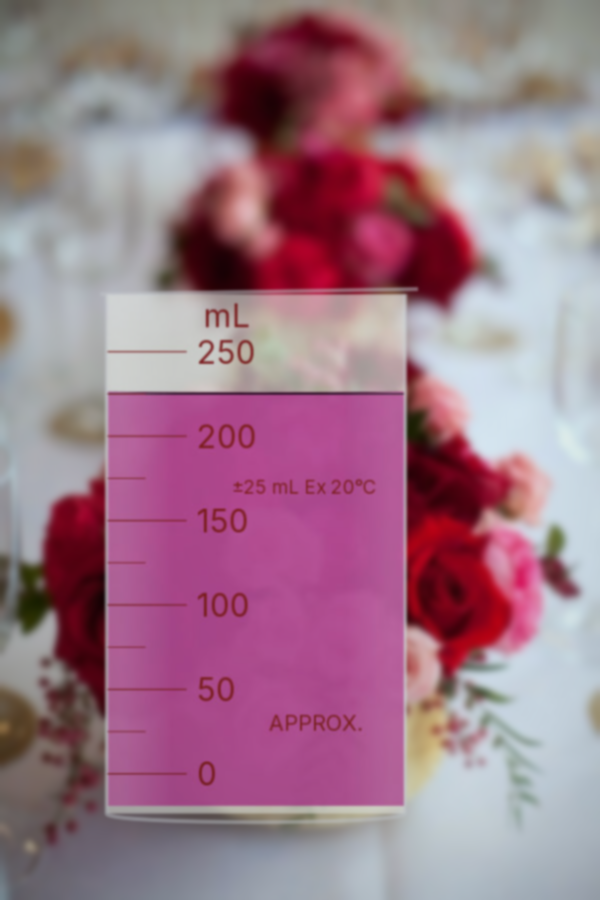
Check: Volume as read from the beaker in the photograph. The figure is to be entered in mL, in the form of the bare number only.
225
